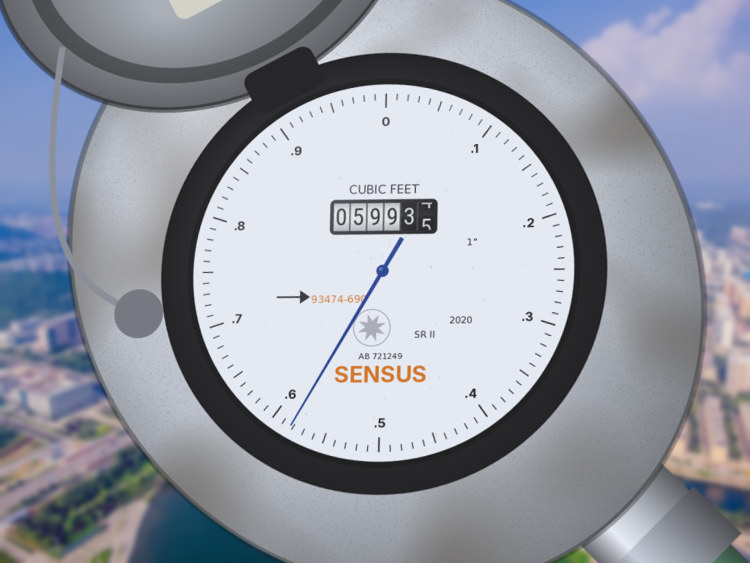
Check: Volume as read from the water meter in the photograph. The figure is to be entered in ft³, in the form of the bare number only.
59934.58
